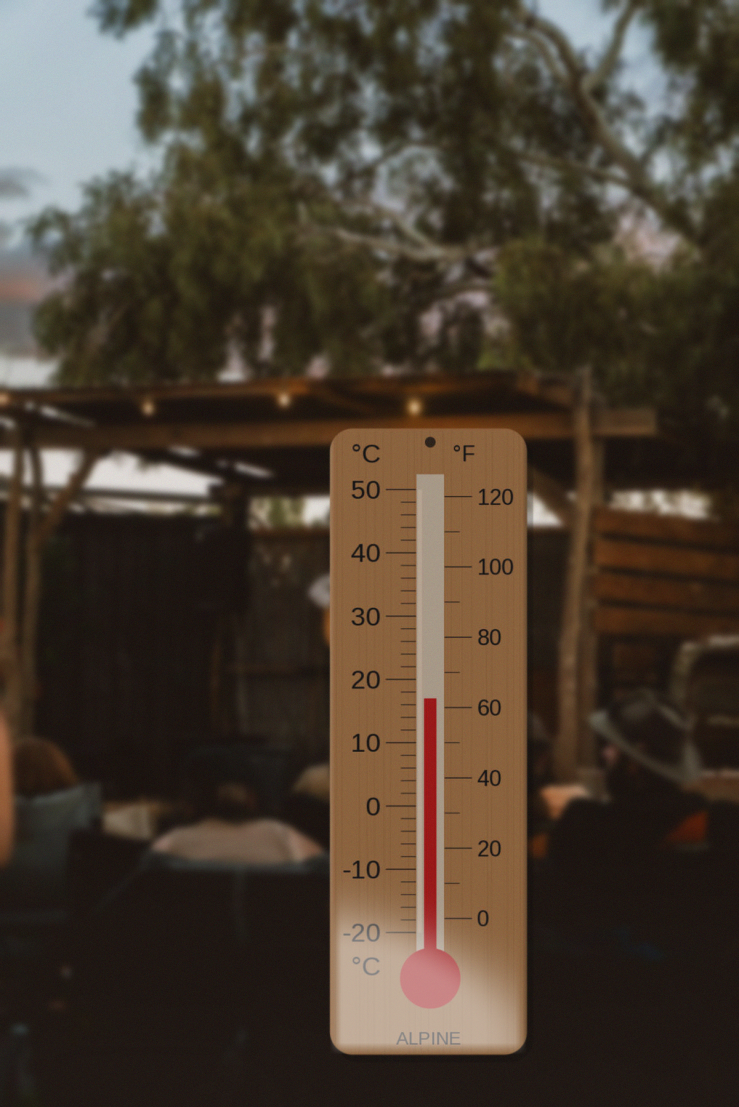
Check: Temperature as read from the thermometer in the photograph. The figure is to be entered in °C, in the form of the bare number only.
17
